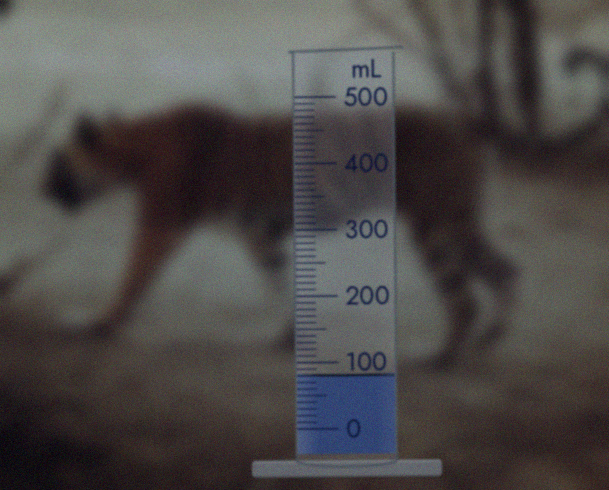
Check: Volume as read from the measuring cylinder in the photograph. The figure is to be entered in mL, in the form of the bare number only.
80
